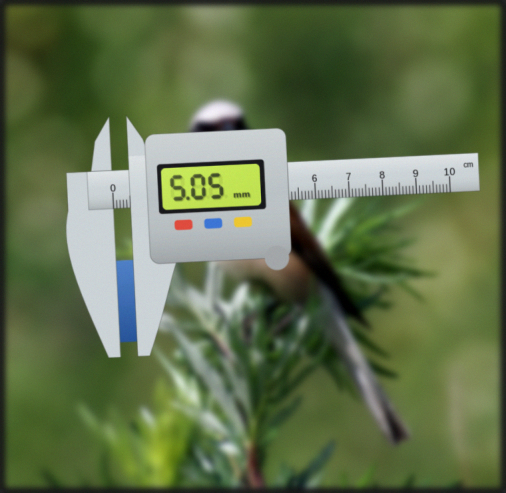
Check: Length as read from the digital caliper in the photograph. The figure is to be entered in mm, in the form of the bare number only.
5.05
